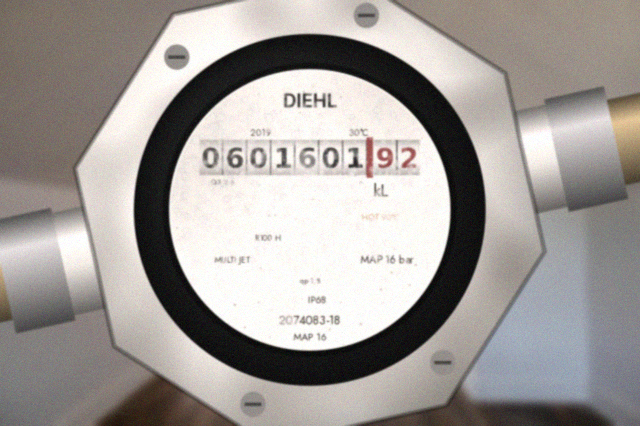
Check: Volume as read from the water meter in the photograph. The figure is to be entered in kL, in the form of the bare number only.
601601.92
